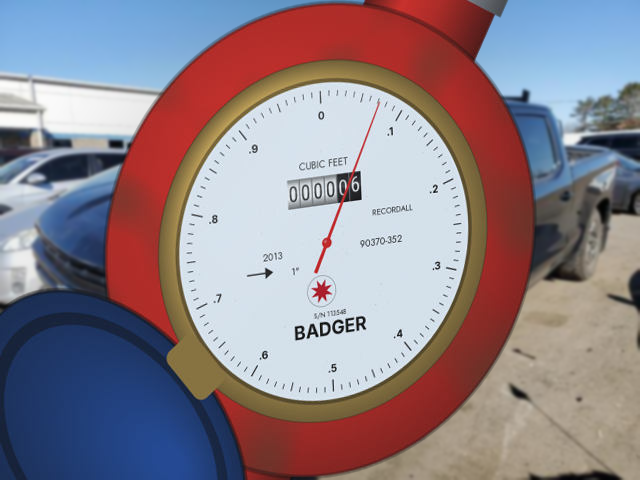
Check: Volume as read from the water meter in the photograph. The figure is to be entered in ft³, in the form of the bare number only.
6.07
